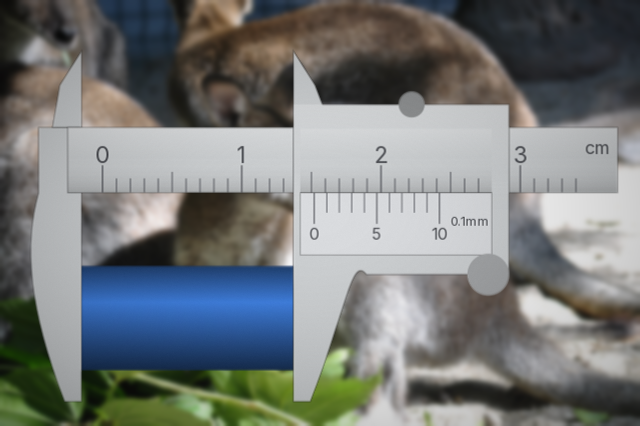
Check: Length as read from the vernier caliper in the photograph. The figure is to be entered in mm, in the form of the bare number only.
15.2
